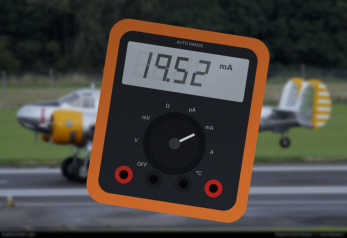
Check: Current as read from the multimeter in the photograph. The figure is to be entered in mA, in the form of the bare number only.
19.52
